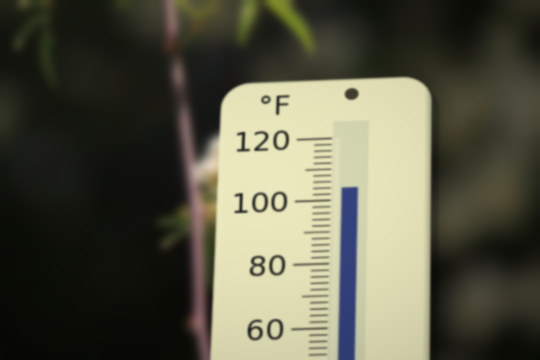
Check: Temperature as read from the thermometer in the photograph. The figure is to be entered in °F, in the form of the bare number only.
104
